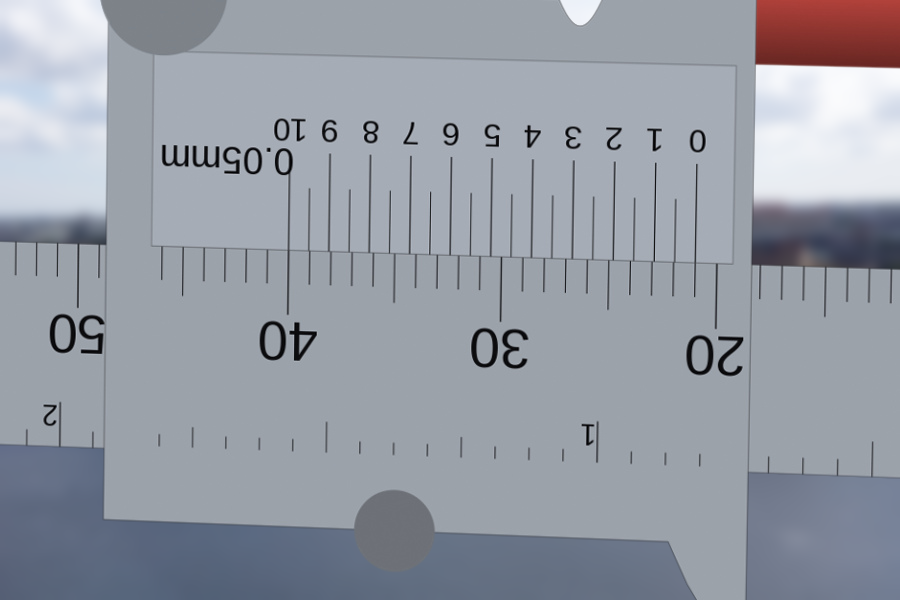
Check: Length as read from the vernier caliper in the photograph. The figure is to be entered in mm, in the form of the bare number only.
21.0
